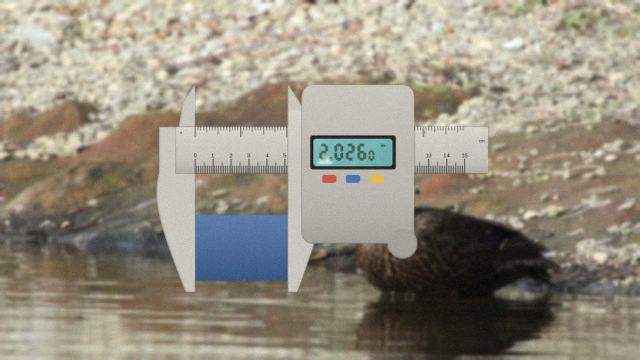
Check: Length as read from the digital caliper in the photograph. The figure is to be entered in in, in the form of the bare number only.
2.0260
